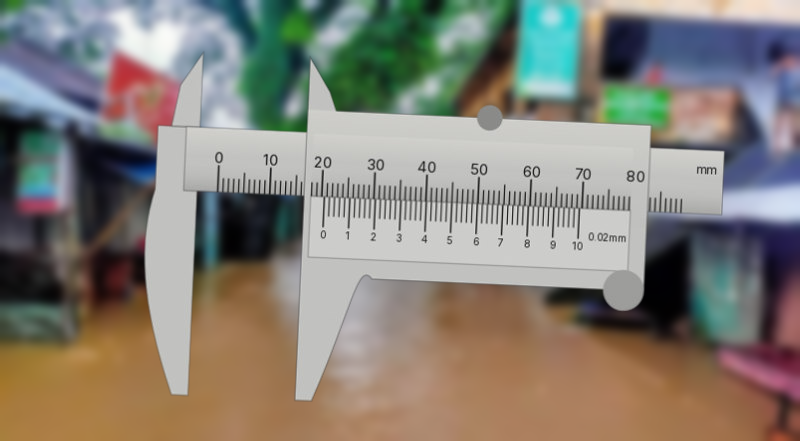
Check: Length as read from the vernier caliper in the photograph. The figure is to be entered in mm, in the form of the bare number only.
20.5
